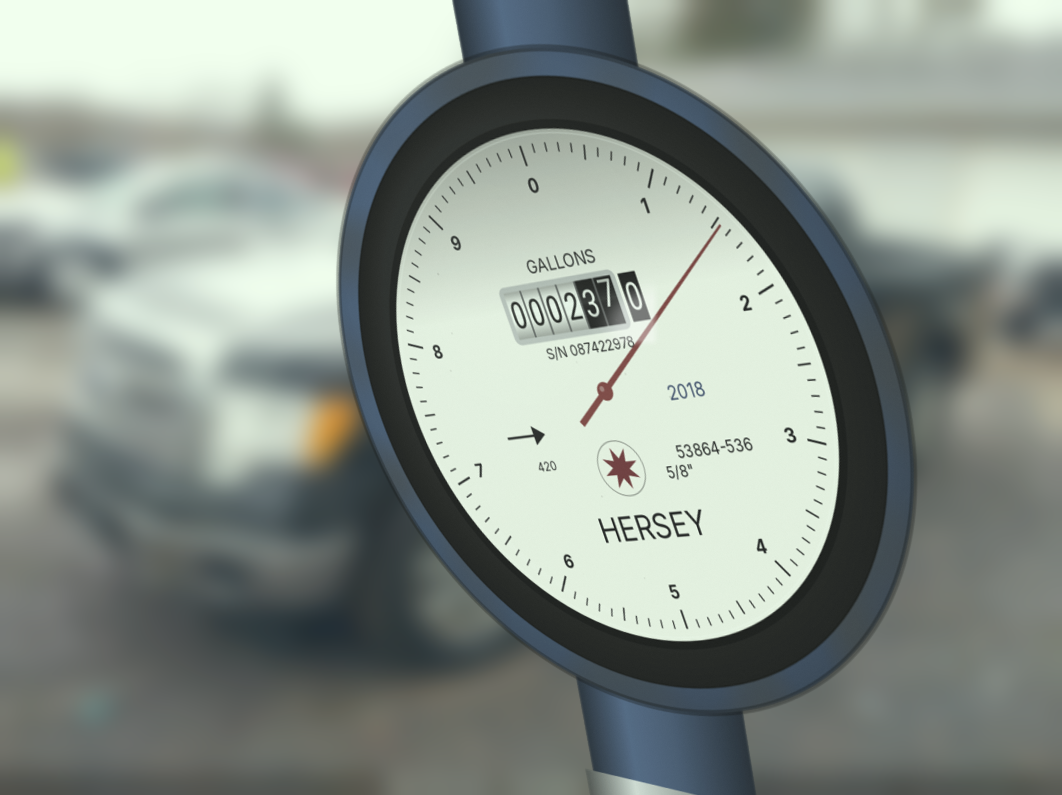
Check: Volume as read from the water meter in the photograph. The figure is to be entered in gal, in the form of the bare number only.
2371.5
